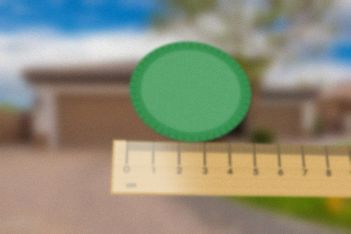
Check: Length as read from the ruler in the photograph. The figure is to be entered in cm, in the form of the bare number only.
5
